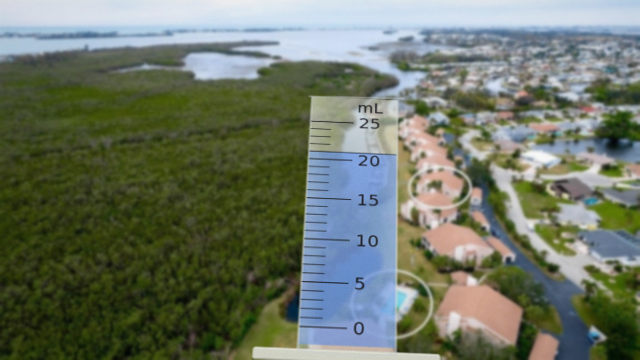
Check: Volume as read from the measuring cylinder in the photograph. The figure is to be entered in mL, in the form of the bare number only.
21
